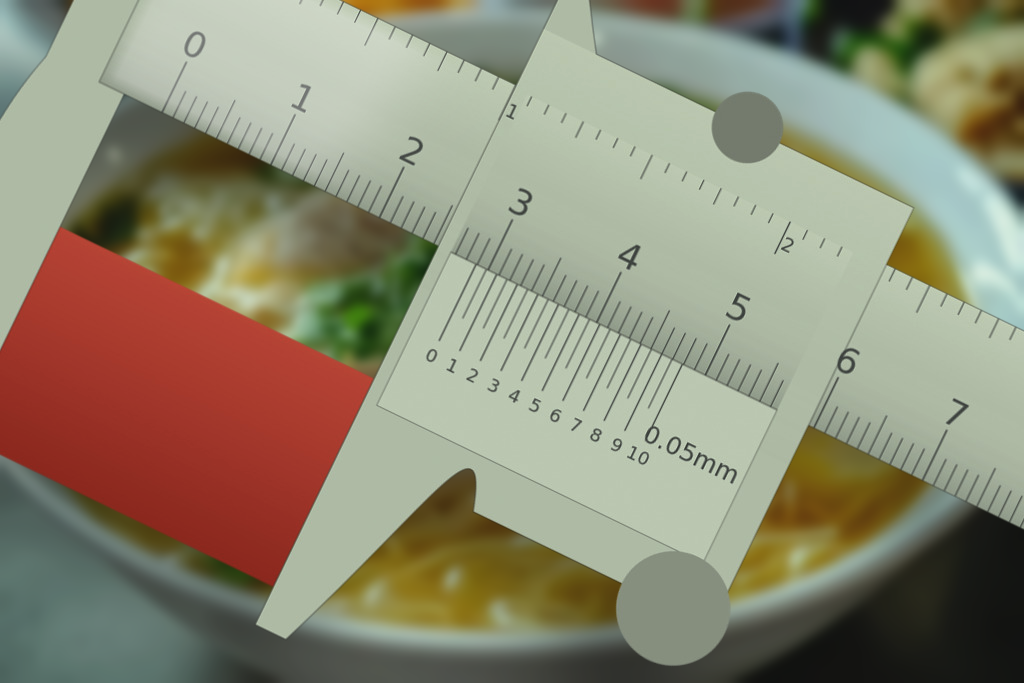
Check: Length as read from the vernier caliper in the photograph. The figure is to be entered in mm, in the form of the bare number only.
28.9
